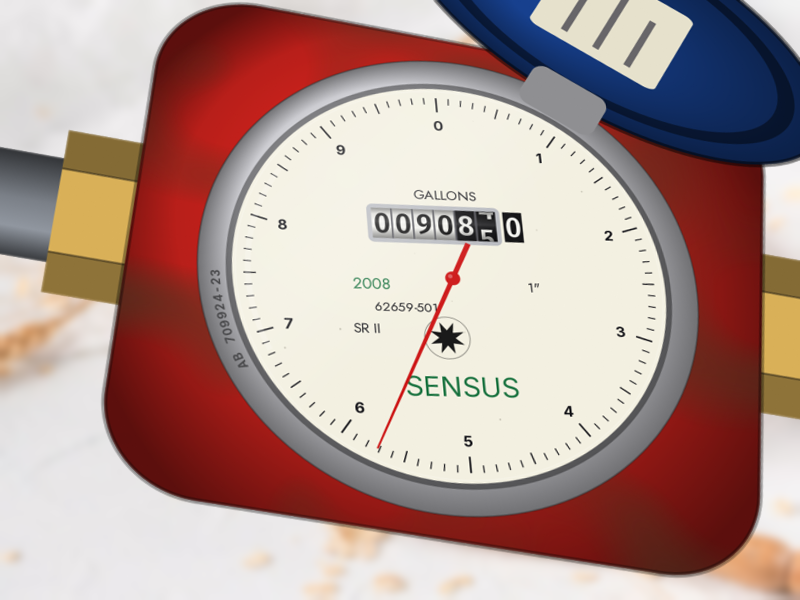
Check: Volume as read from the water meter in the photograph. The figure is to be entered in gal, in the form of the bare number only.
90845.7
